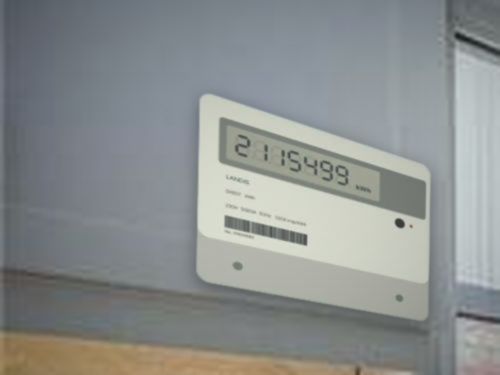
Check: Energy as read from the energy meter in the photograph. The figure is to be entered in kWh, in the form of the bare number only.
2115499
